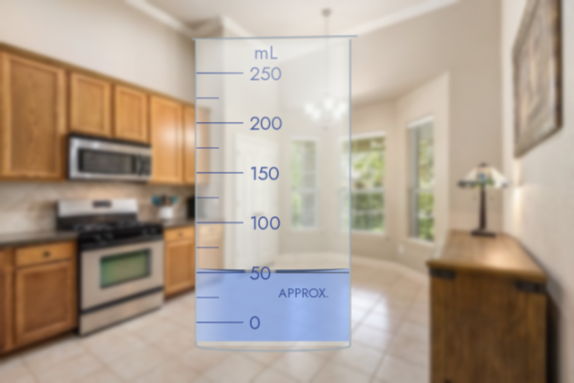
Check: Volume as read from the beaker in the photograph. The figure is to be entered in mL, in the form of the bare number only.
50
